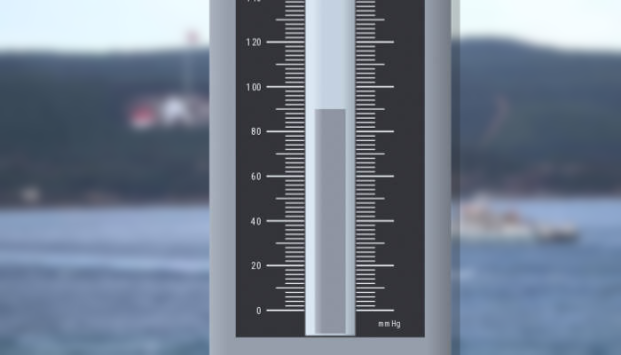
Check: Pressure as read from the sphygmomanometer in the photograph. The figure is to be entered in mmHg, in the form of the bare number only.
90
